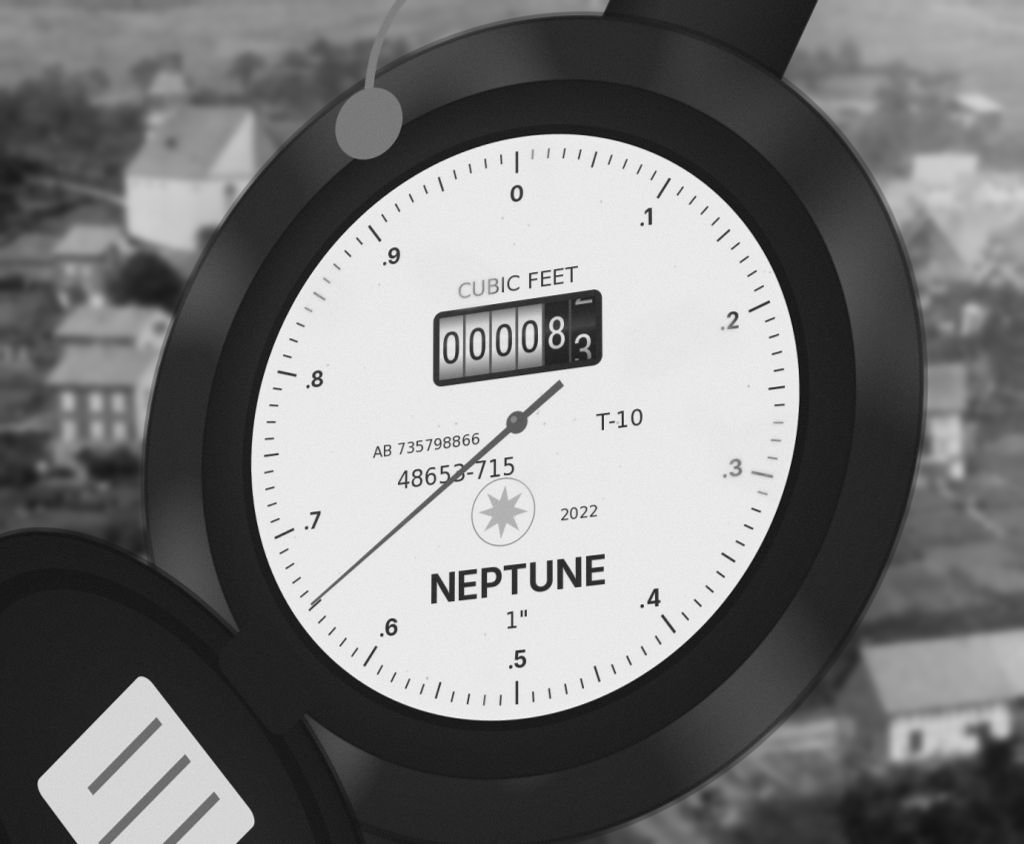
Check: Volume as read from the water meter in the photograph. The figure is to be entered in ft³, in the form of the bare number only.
82.65
